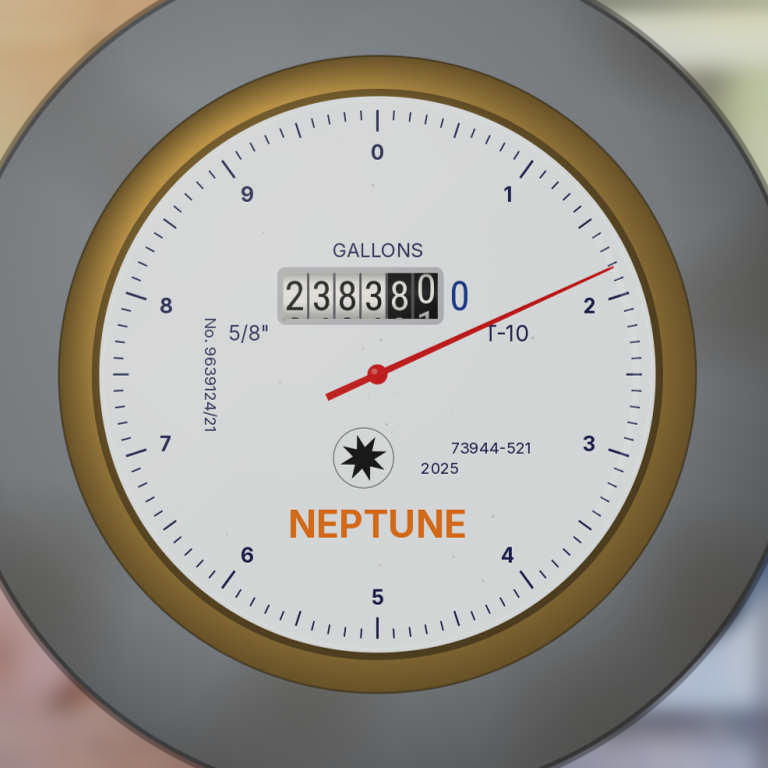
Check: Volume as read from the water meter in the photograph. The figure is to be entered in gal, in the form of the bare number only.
2383801.8
